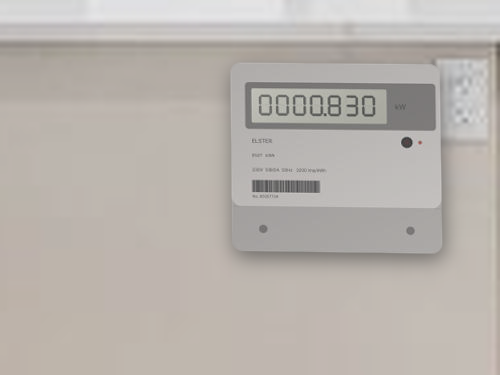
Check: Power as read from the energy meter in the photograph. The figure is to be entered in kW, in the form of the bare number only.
0.830
